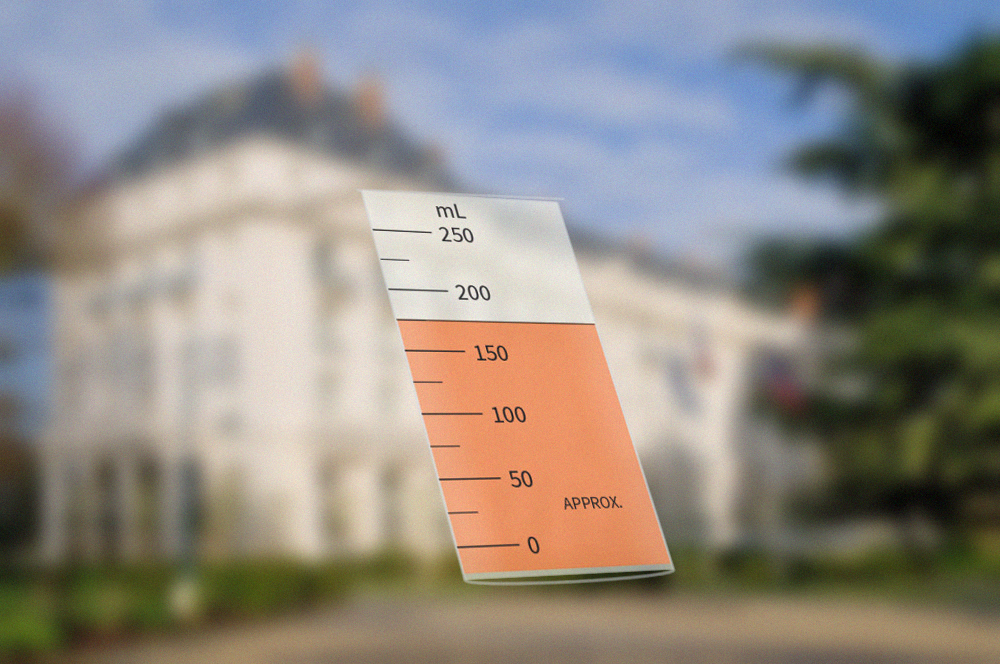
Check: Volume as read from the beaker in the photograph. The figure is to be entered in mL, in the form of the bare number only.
175
